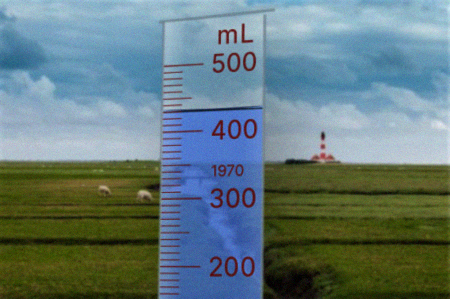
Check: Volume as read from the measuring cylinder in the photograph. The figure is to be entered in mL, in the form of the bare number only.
430
